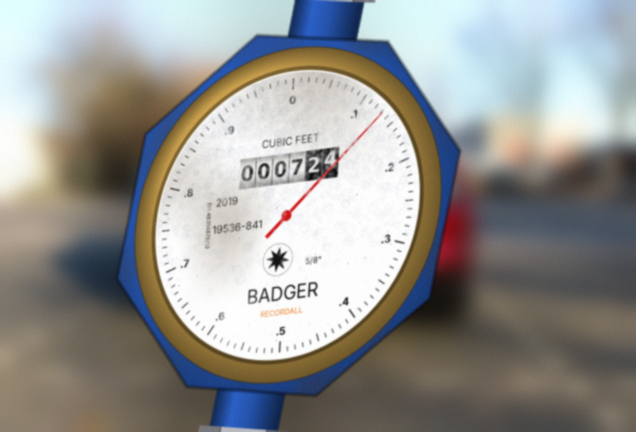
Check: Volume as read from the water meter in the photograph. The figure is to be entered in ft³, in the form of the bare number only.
724.13
